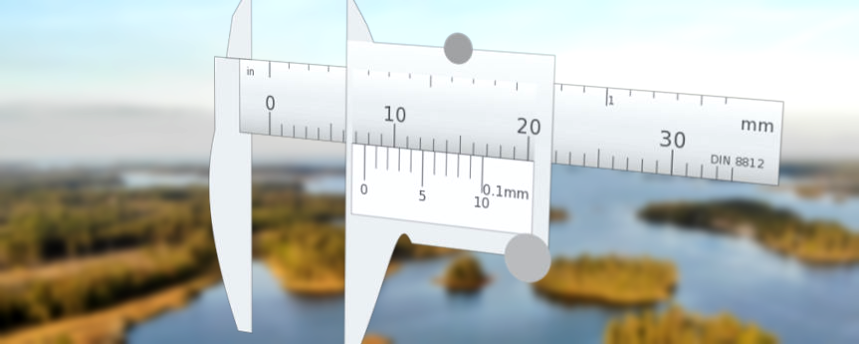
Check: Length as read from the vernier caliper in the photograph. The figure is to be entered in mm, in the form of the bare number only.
7.7
